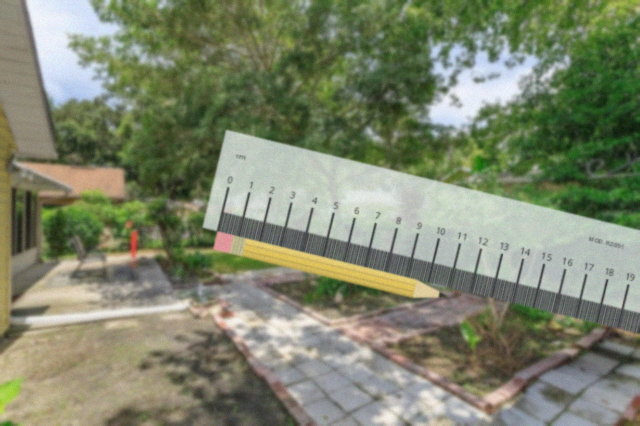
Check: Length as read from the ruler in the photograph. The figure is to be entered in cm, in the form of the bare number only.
11
